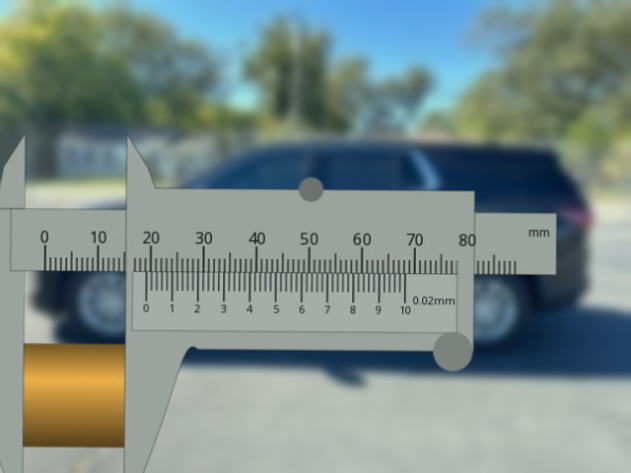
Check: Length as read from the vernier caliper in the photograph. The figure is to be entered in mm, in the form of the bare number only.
19.2
